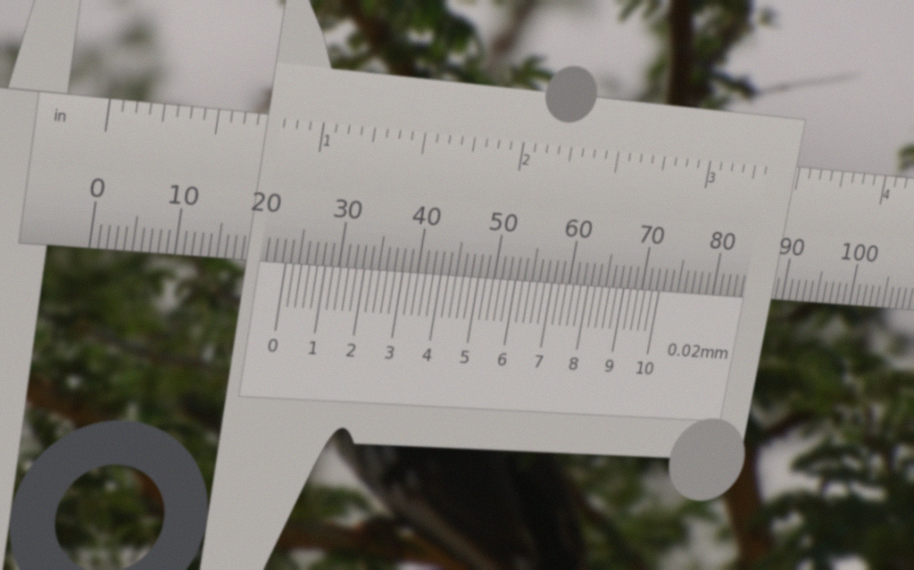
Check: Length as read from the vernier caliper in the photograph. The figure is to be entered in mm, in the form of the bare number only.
23.4
